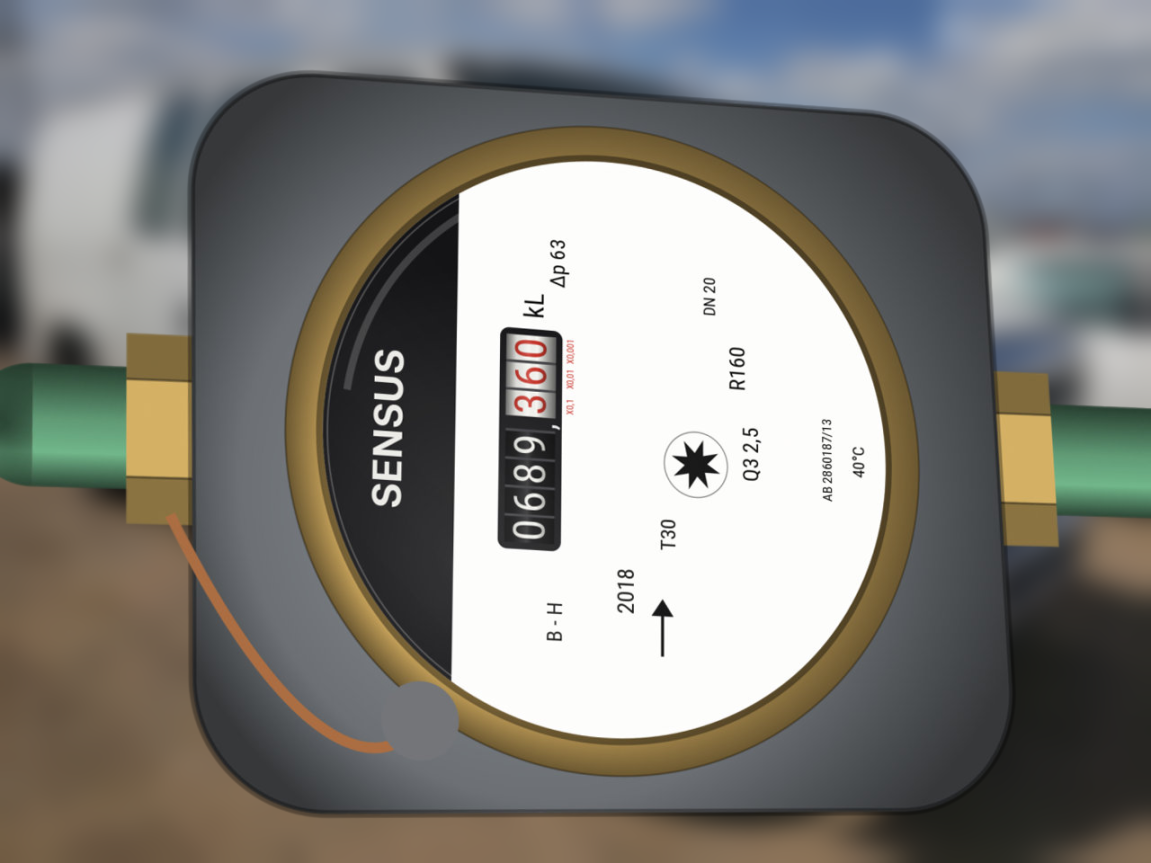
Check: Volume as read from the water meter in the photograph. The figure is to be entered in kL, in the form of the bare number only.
689.360
